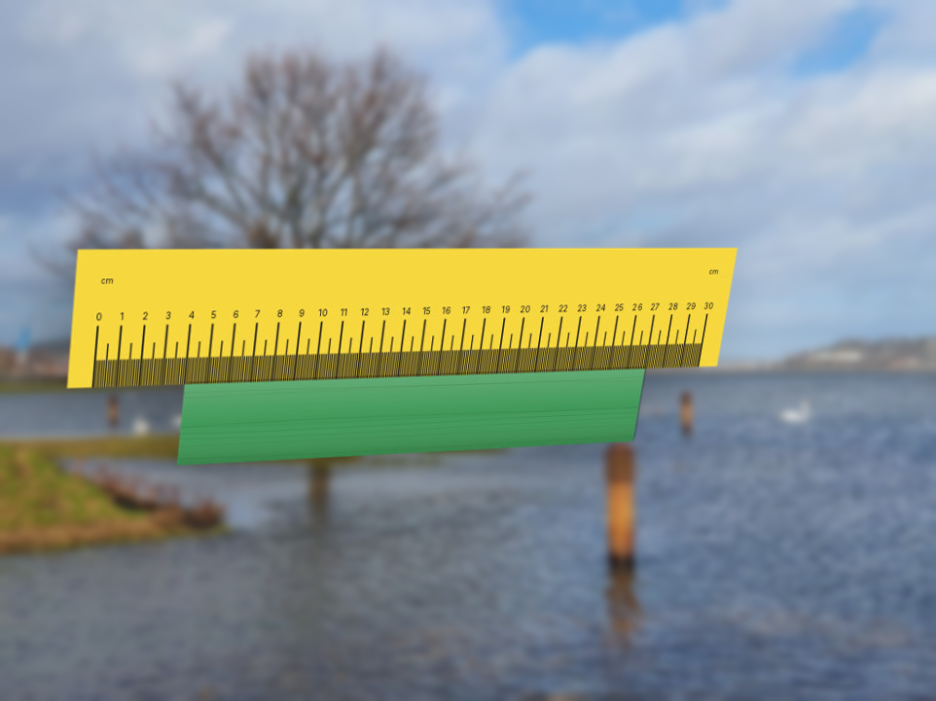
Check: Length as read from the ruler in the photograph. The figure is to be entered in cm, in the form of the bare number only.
23
